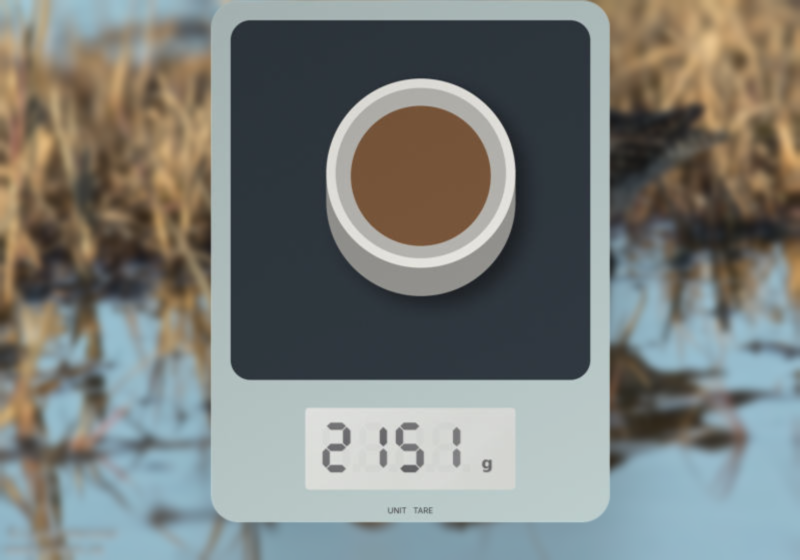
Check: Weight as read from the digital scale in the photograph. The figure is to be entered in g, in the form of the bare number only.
2151
